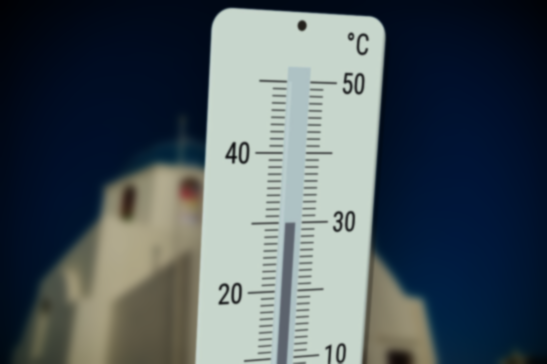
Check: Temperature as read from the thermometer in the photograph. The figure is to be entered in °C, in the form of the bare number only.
30
